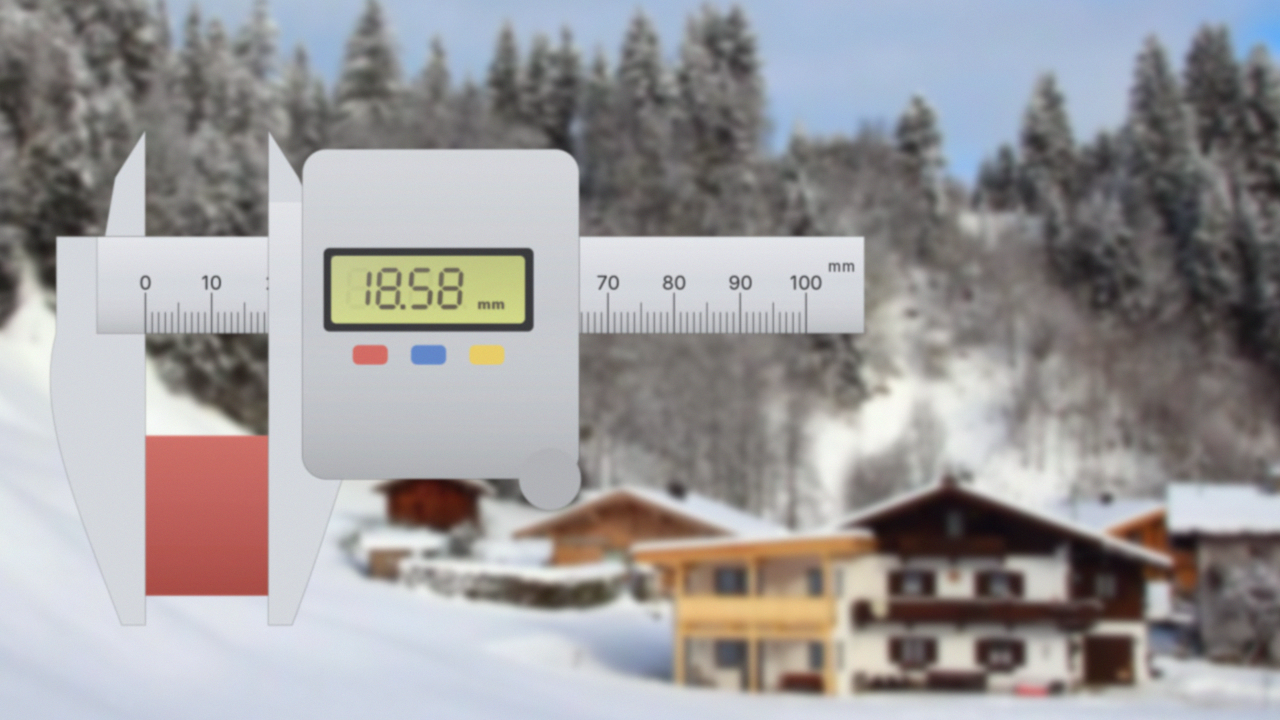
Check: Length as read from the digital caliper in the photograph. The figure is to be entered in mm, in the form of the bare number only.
18.58
